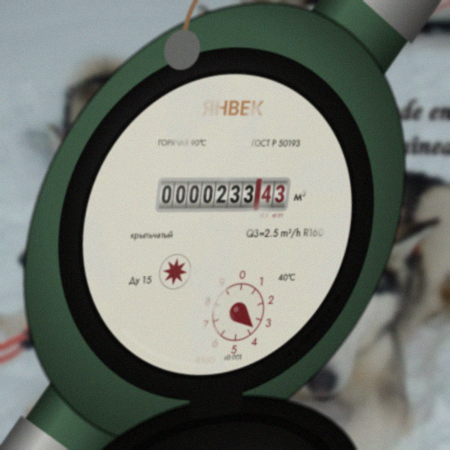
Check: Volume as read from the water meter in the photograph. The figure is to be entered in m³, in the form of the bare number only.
233.433
